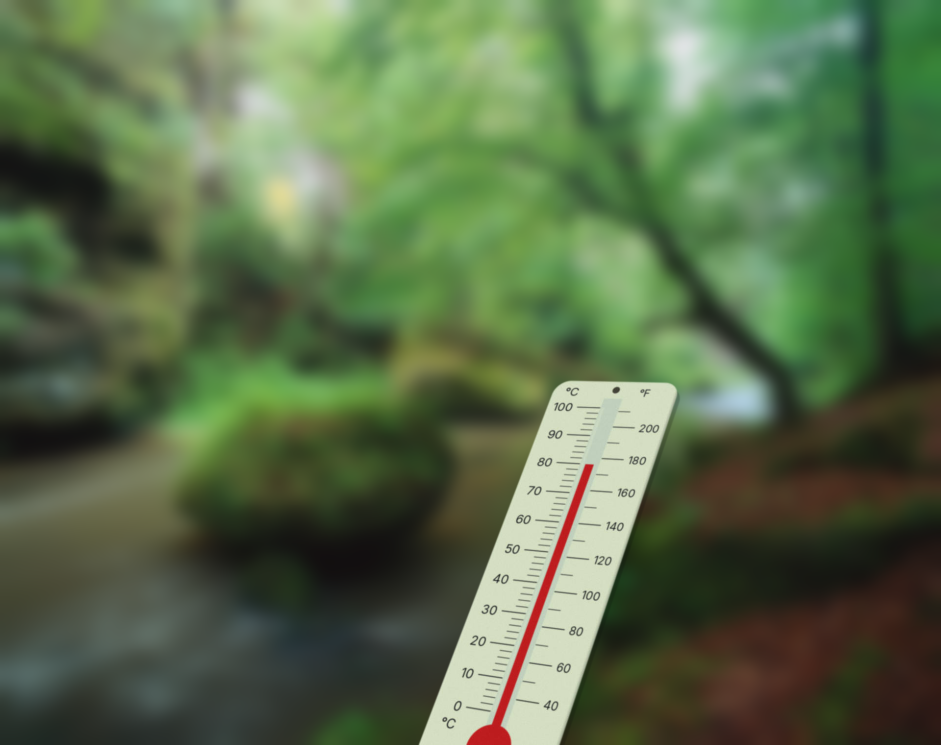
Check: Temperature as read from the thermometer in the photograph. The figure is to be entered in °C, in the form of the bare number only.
80
